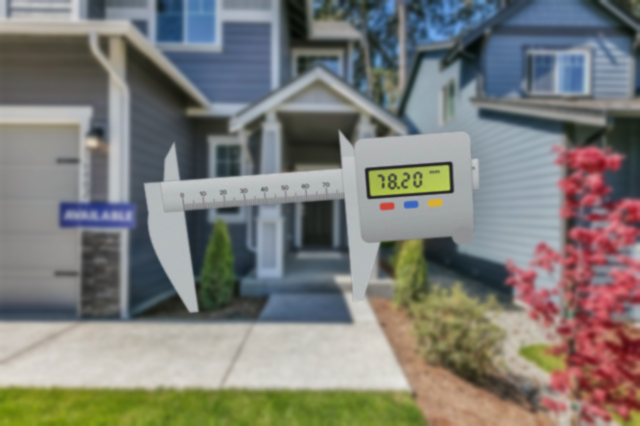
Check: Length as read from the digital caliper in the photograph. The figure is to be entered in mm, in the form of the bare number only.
78.20
